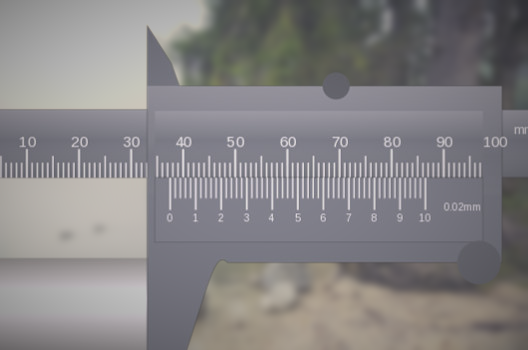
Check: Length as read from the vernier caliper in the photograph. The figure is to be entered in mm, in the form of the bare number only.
37.5
